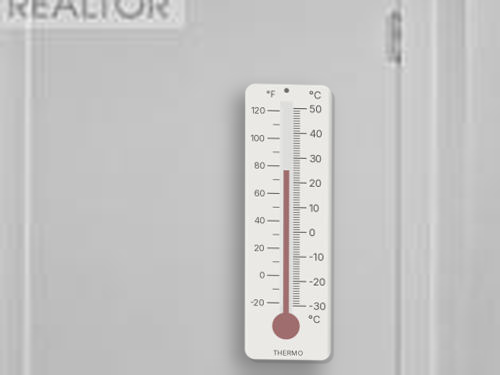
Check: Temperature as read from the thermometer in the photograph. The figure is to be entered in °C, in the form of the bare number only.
25
